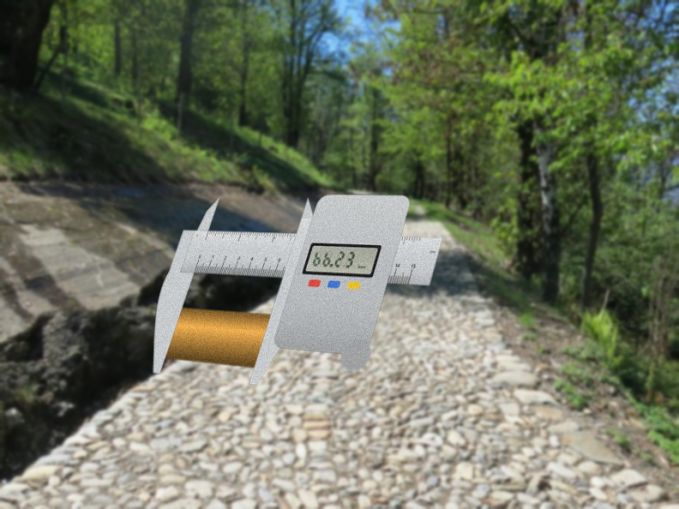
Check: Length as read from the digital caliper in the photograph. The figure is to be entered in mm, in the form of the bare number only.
66.23
